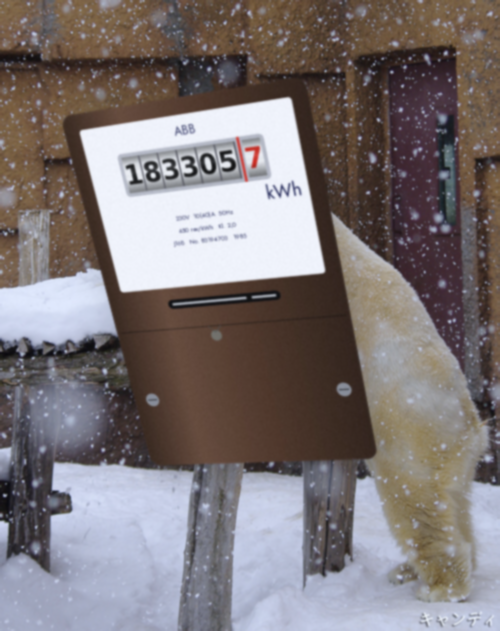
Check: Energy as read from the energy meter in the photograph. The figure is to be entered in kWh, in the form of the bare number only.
183305.7
